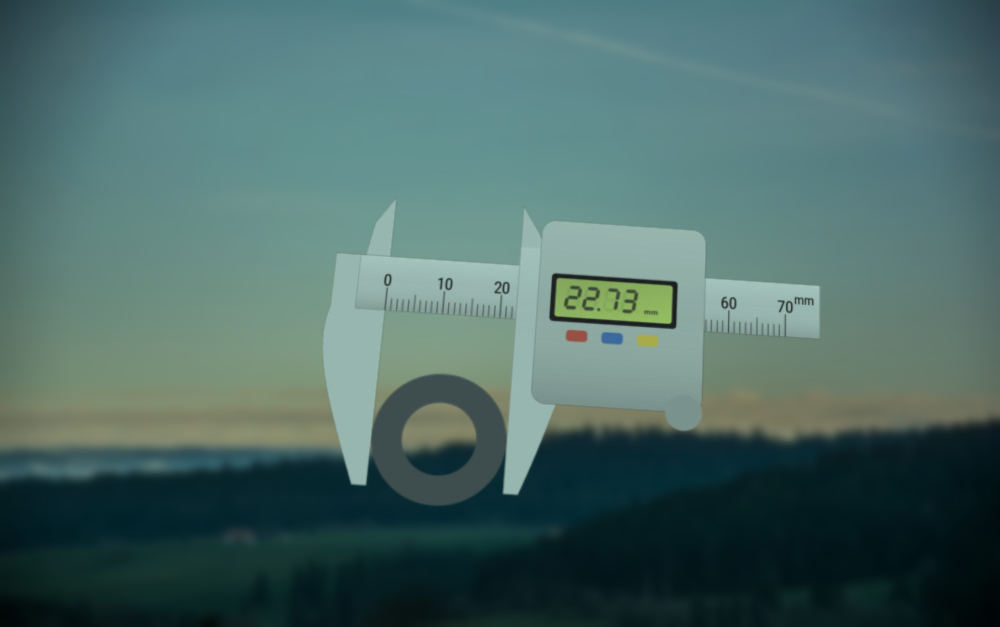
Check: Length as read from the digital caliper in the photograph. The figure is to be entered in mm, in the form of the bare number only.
22.73
